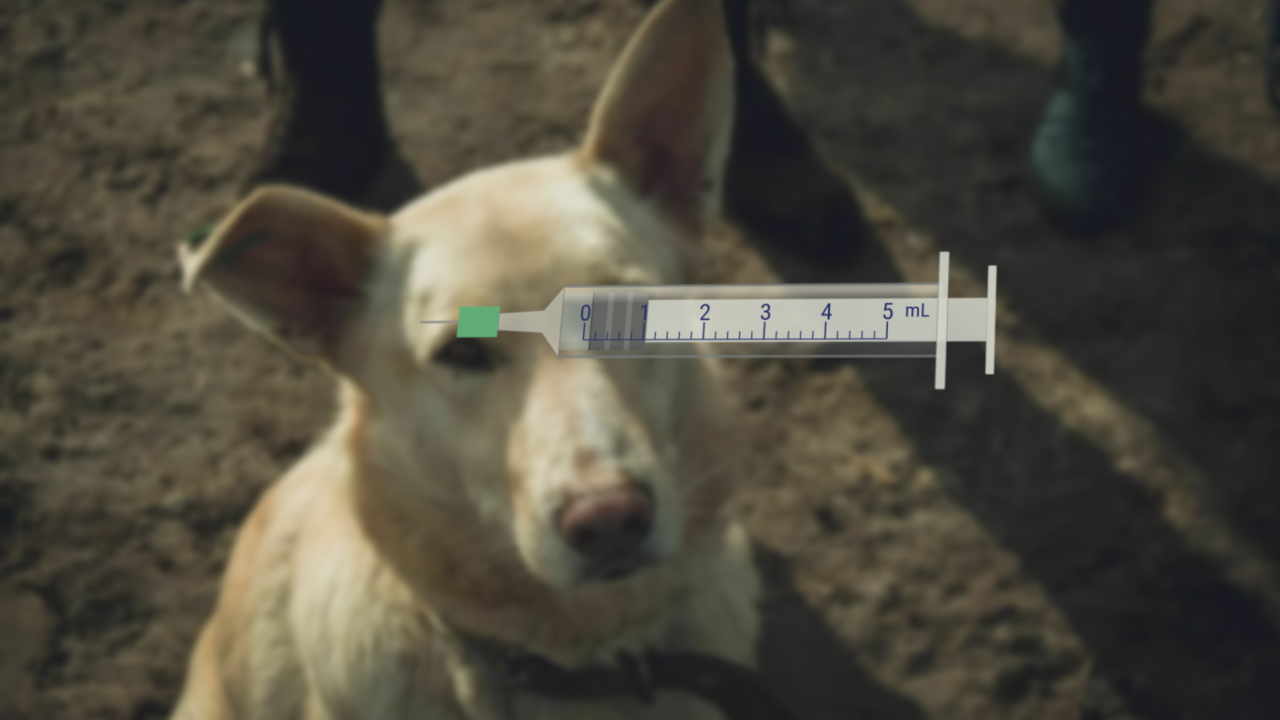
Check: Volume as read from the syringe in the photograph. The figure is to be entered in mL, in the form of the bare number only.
0.1
